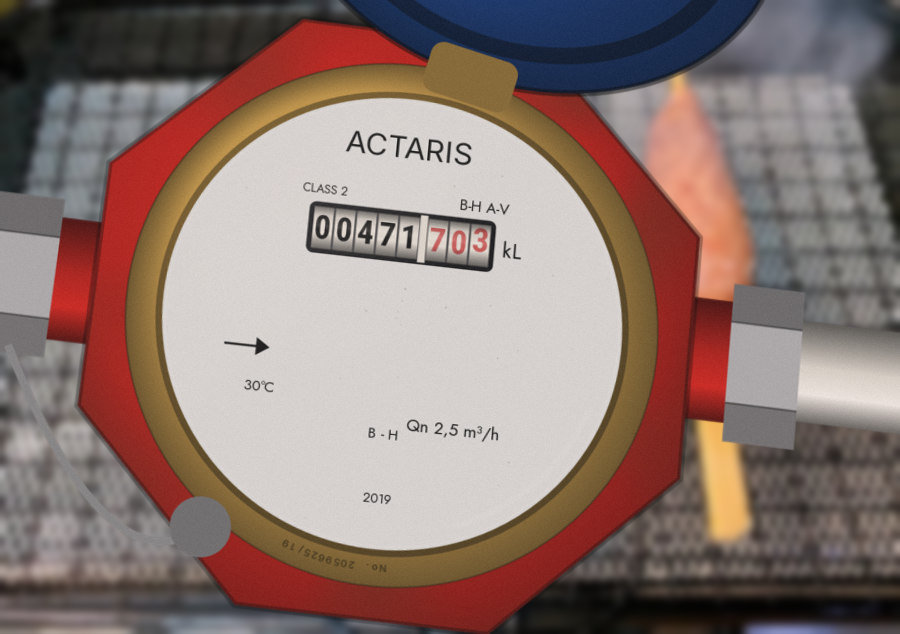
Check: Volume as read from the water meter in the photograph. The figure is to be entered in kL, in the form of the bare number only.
471.703
